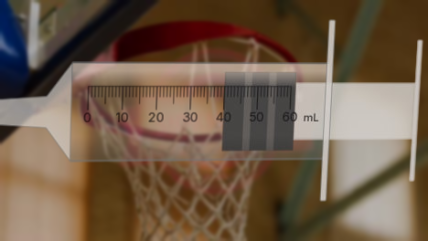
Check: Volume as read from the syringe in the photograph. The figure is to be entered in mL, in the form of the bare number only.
40
